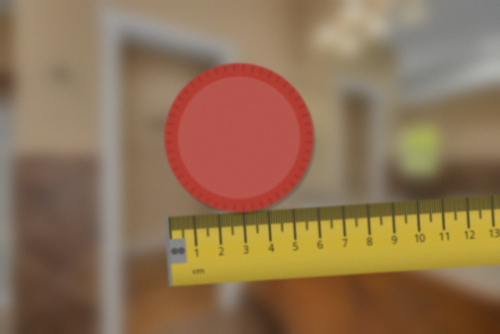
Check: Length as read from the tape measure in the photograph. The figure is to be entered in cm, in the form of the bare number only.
6
